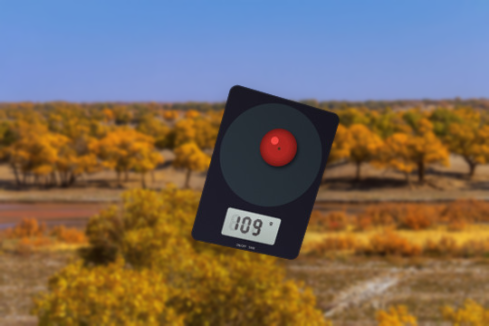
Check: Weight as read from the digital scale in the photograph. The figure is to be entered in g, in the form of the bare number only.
109
